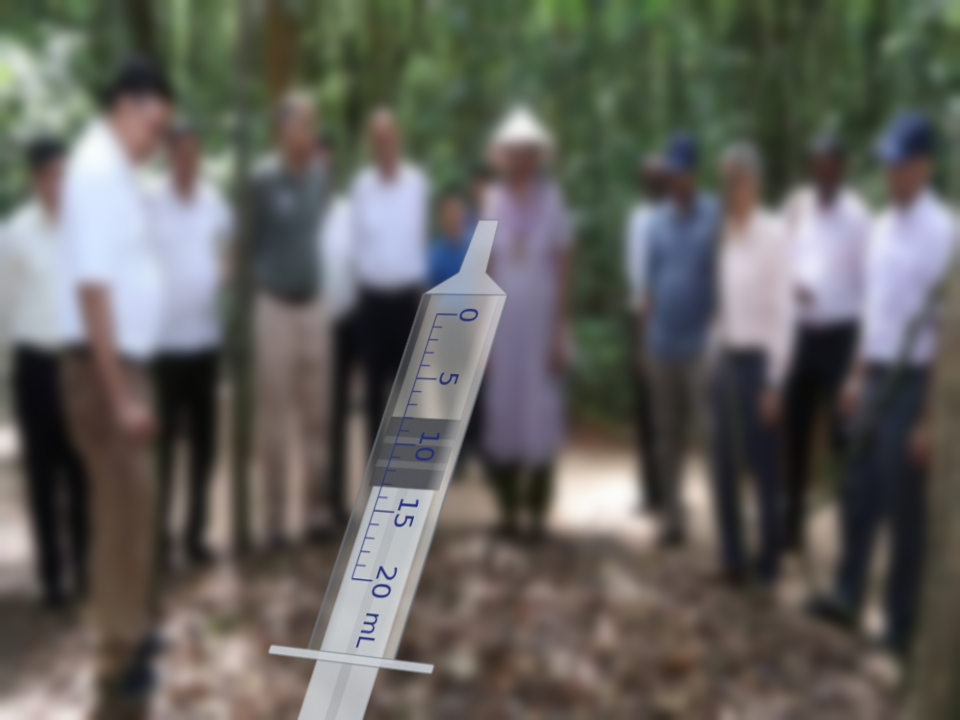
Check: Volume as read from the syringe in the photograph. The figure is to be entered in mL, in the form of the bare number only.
8
